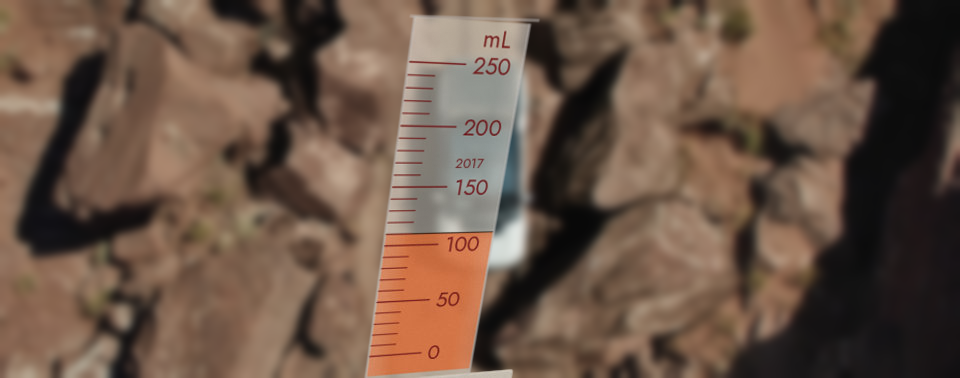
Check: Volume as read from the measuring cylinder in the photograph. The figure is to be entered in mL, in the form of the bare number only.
110
